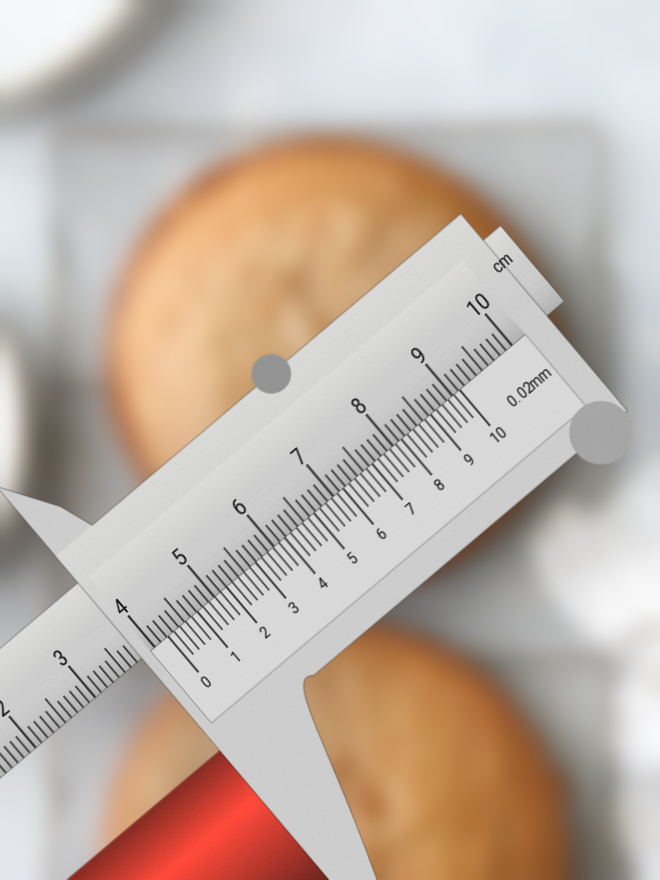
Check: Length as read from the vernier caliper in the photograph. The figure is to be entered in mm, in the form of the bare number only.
42.2
